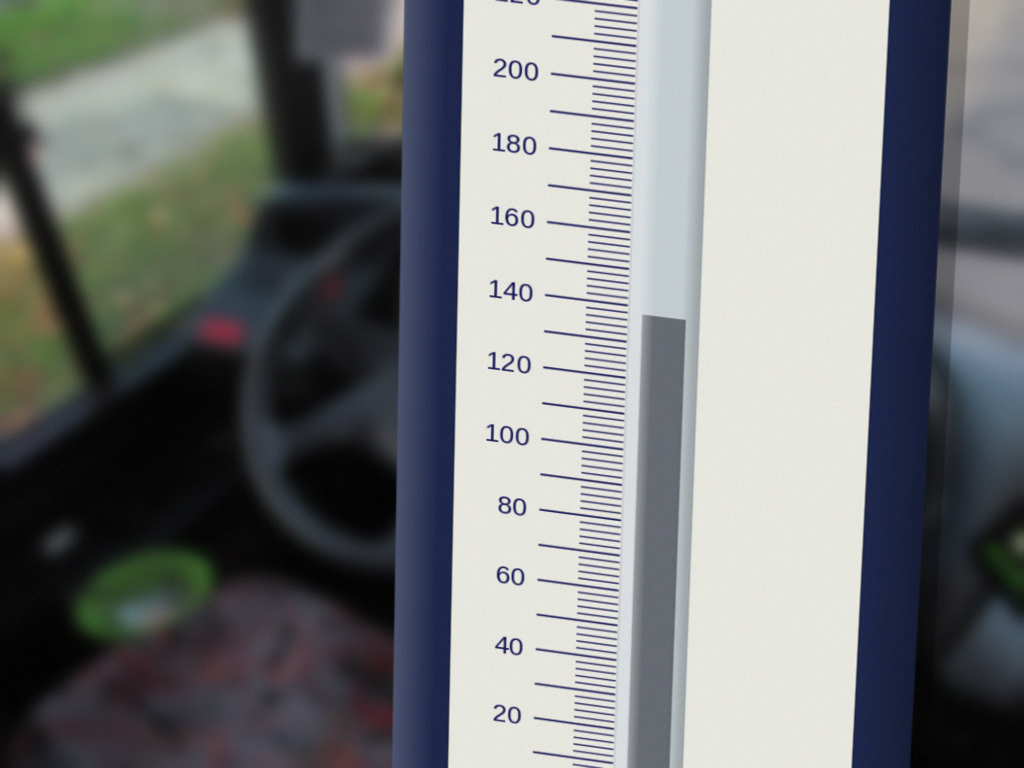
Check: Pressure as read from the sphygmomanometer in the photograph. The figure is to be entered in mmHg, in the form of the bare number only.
138
